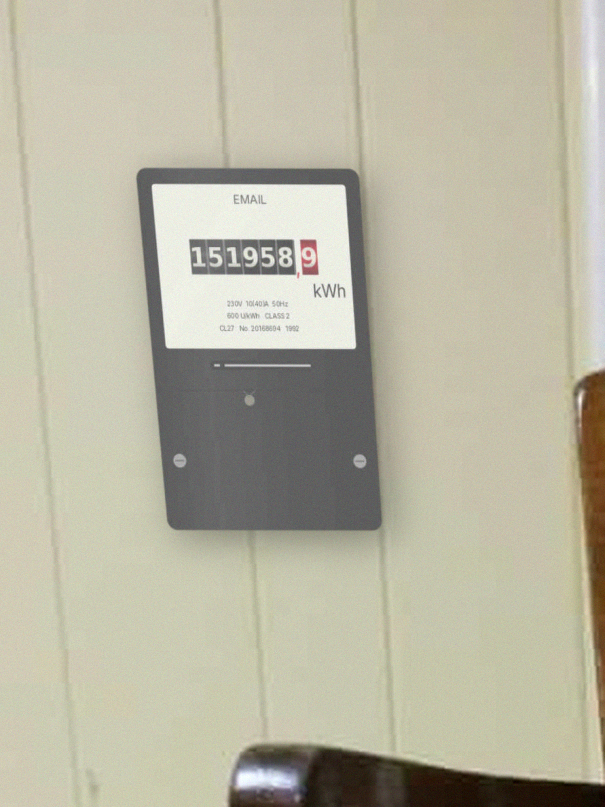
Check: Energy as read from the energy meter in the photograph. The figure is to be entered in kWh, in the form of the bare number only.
151958.9
